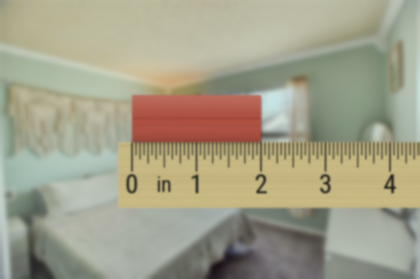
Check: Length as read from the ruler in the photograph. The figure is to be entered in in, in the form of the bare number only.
2
